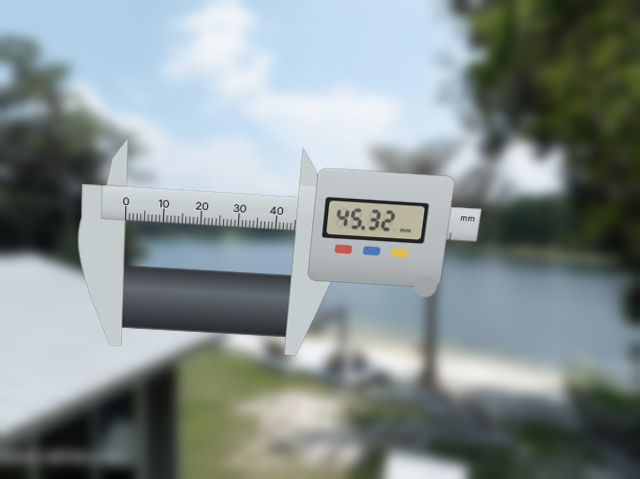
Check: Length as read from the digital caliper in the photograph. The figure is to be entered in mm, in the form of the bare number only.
45.32
